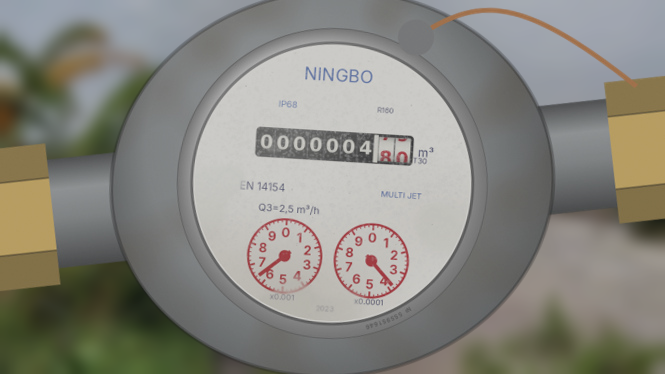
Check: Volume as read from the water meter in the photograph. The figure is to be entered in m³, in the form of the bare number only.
4.7963
